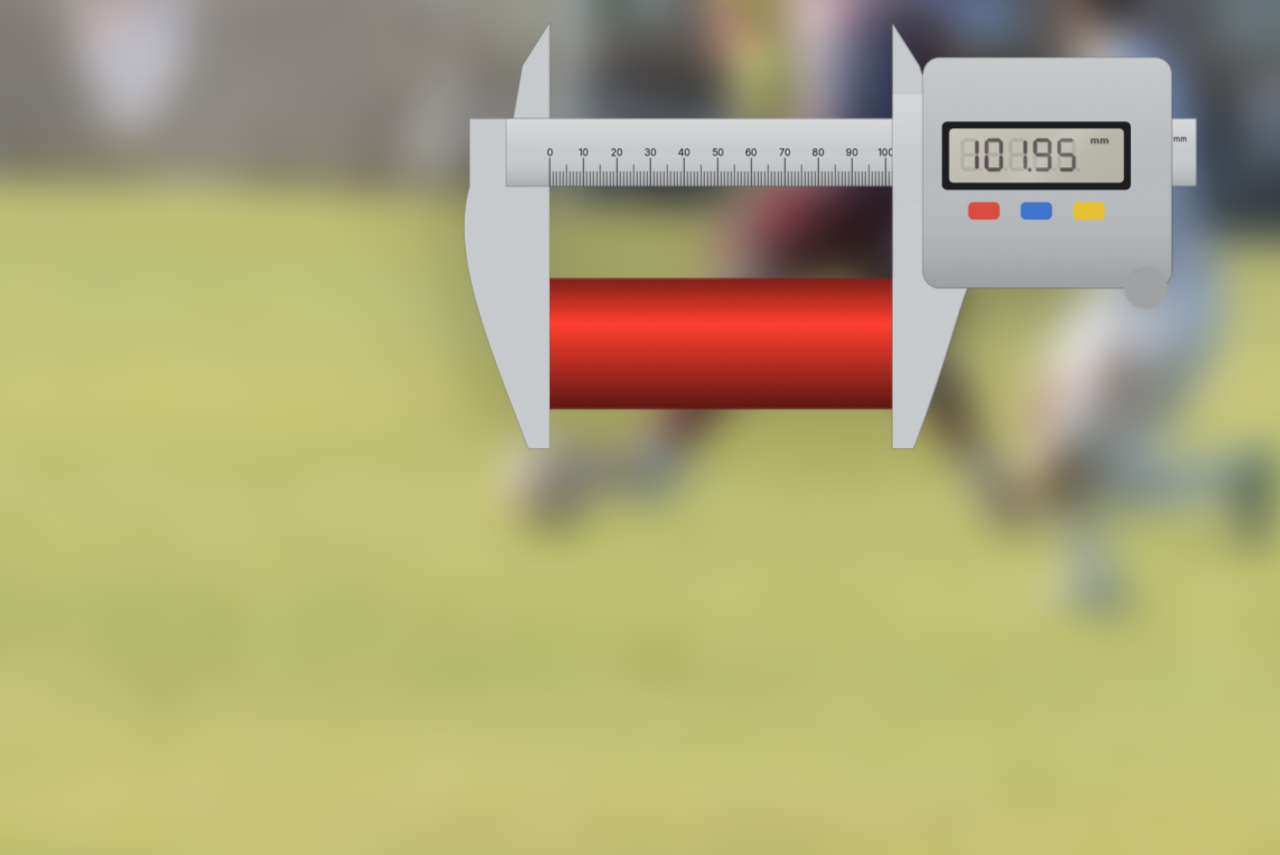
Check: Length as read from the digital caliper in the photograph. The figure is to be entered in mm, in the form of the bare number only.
101.95
